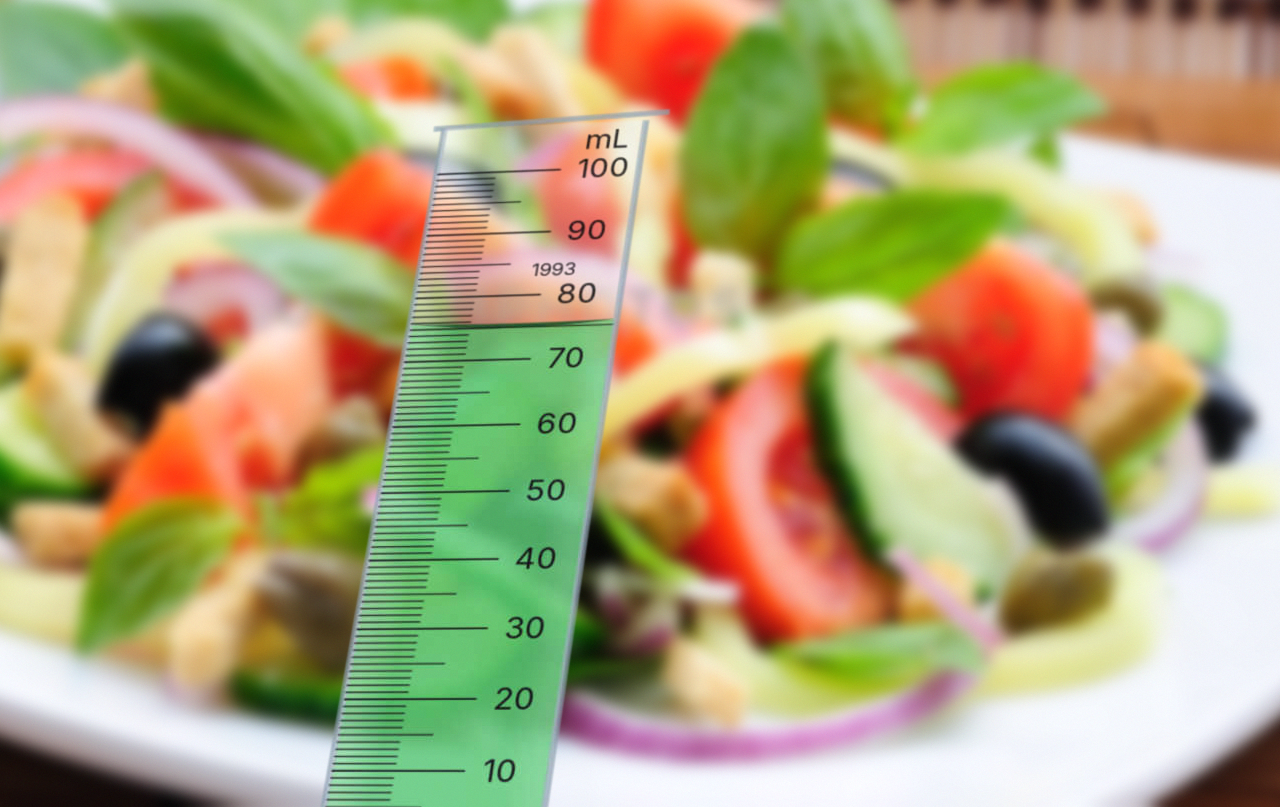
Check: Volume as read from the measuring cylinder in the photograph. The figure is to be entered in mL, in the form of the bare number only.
75
